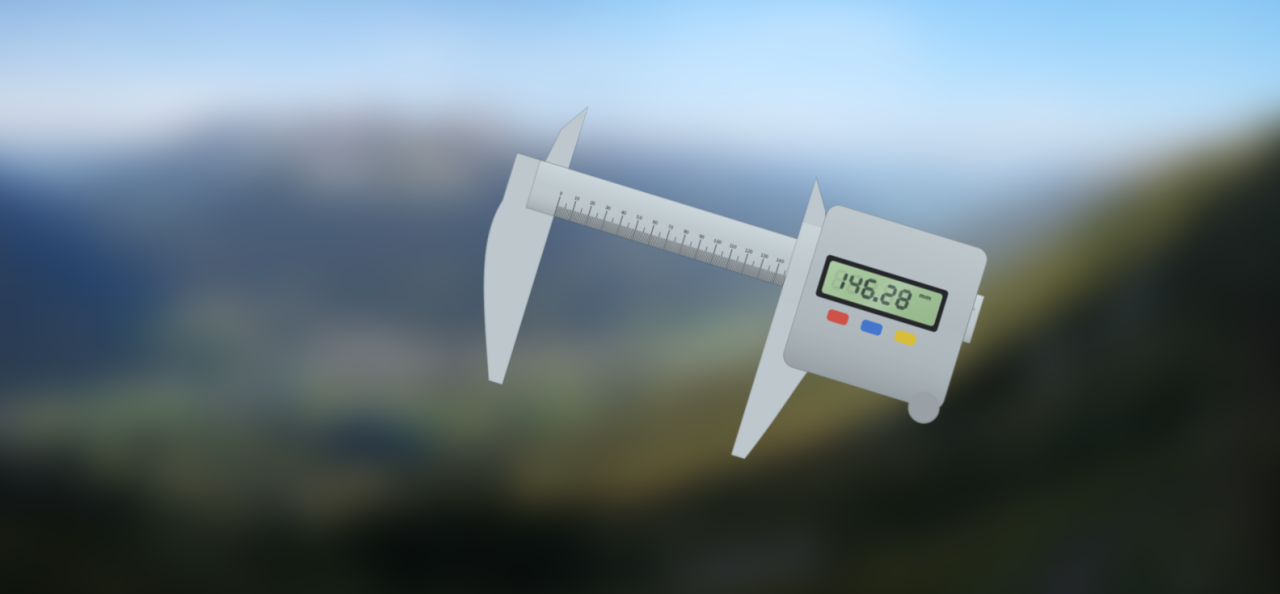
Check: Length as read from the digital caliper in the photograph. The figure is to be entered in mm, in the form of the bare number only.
146.28
